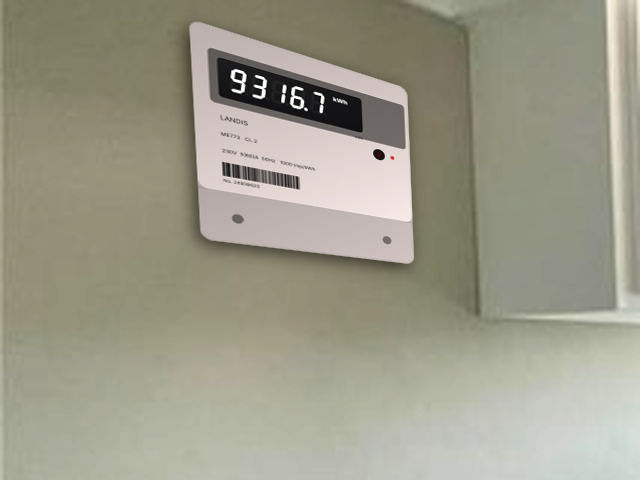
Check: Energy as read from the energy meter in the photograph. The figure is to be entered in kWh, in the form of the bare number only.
9316.7
